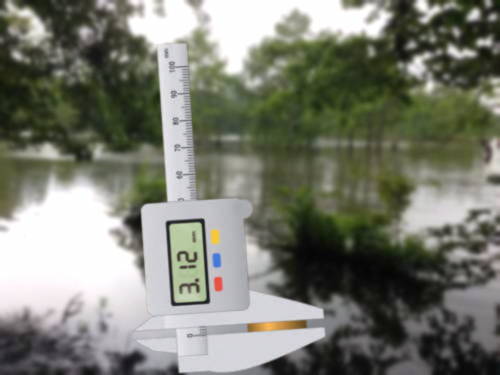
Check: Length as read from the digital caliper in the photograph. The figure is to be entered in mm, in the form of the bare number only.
3.12
